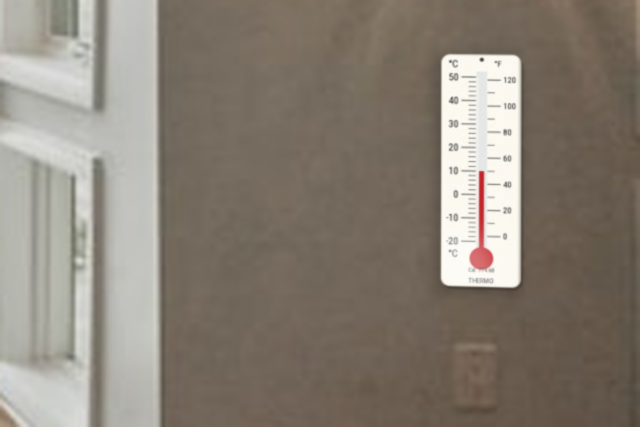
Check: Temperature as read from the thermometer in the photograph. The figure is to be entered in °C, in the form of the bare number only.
10
